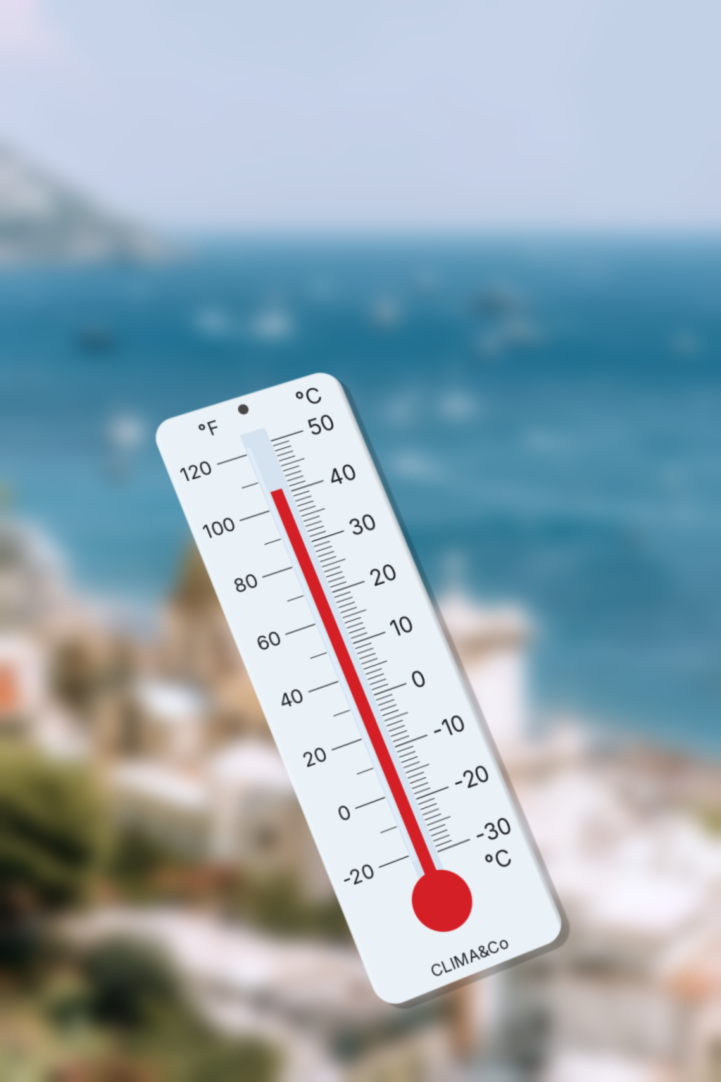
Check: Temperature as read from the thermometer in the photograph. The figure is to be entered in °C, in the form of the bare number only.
41
